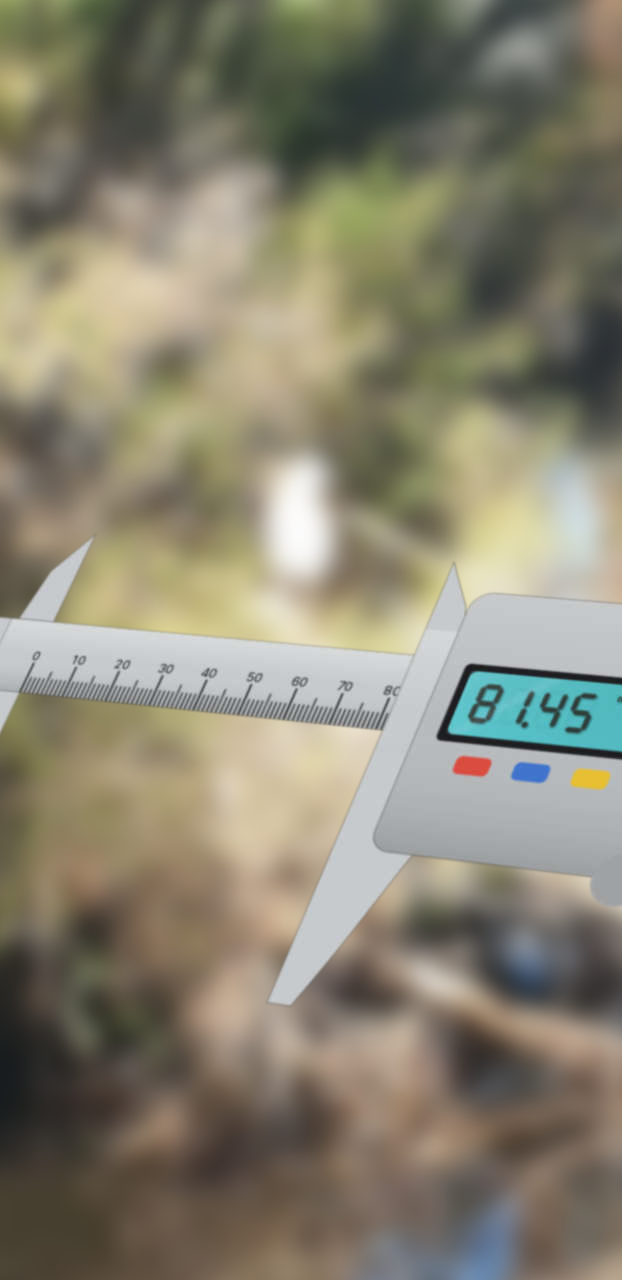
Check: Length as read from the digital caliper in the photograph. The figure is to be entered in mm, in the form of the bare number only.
81.45
